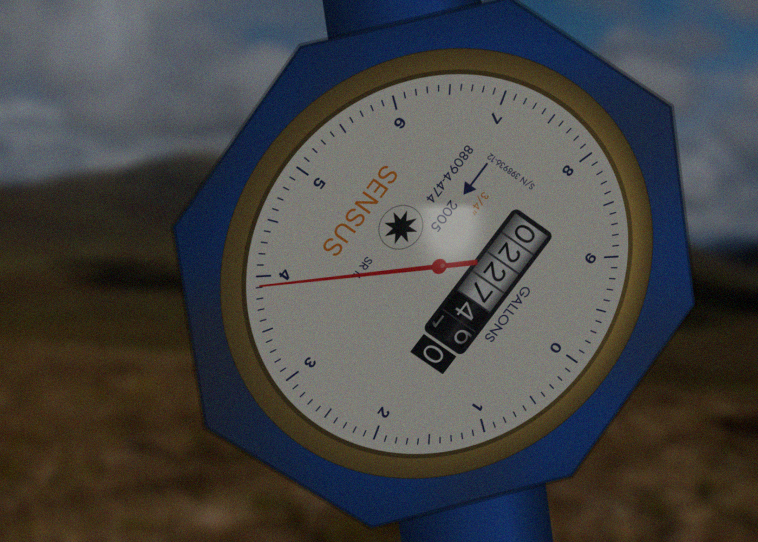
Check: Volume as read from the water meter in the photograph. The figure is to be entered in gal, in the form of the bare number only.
227463.9
